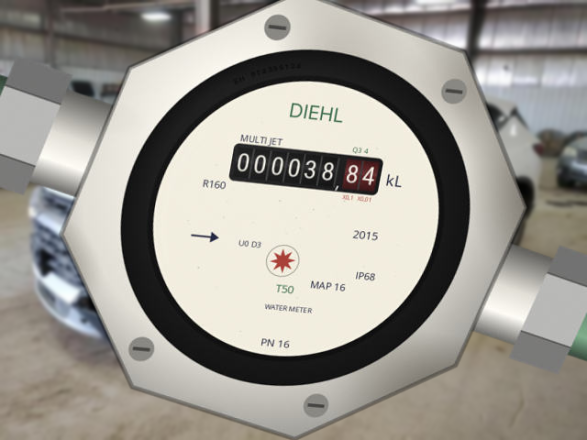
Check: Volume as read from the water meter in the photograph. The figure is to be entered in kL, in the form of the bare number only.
38.84
